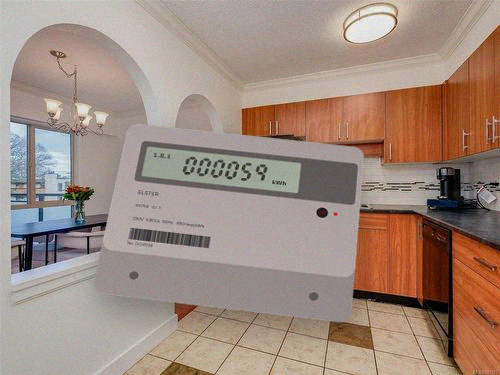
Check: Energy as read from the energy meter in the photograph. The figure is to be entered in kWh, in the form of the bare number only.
59
